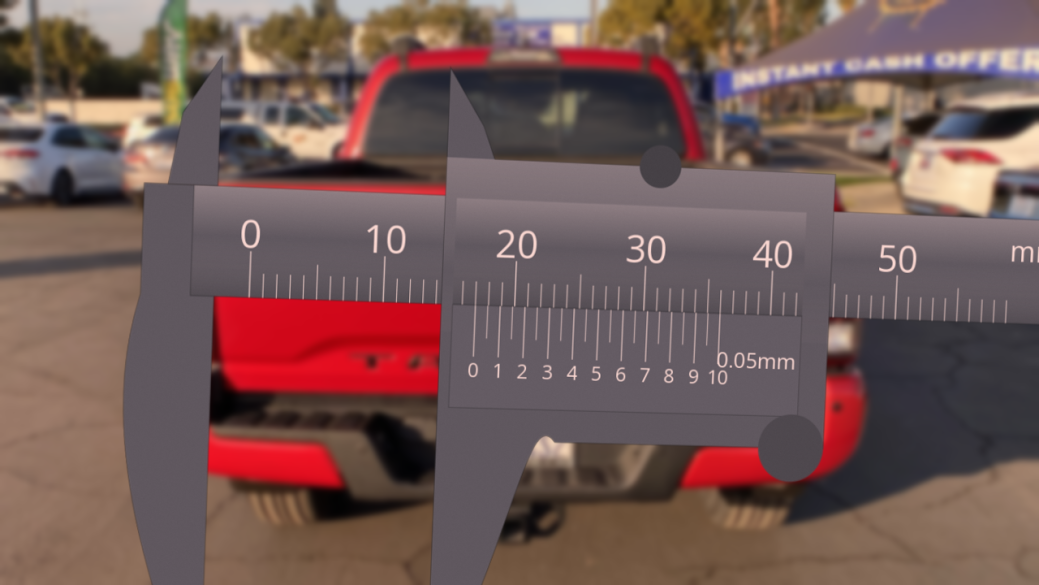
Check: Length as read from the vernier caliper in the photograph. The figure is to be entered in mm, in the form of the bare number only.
17.0
